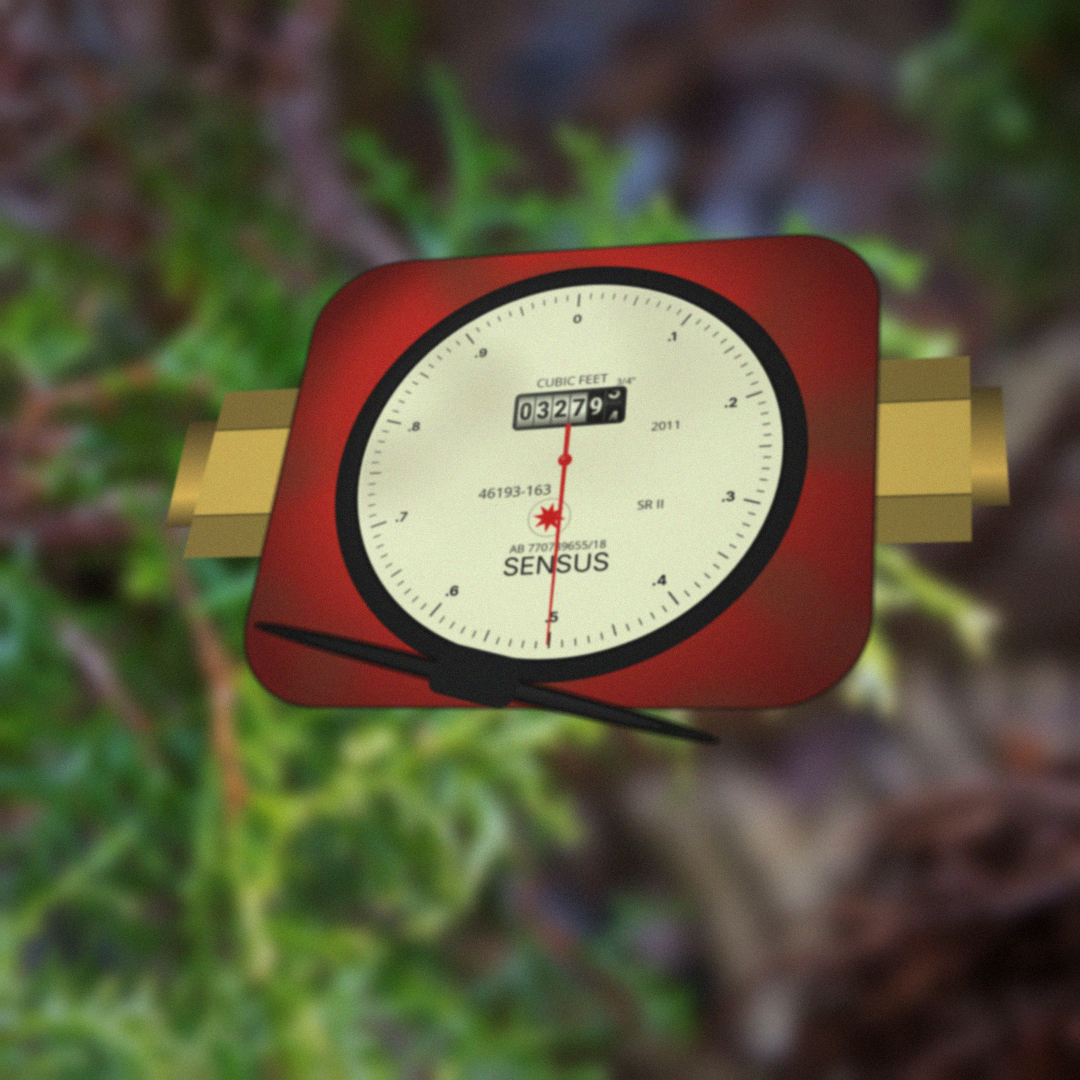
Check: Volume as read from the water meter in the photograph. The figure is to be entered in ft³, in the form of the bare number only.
32793.50
